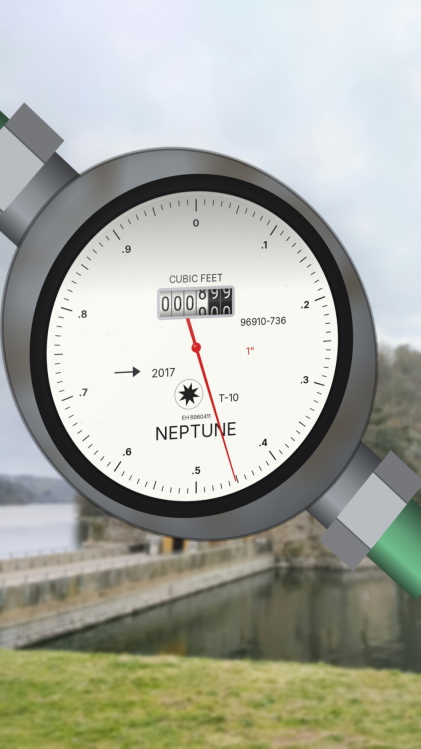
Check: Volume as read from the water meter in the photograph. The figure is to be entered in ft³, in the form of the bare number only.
899.45
